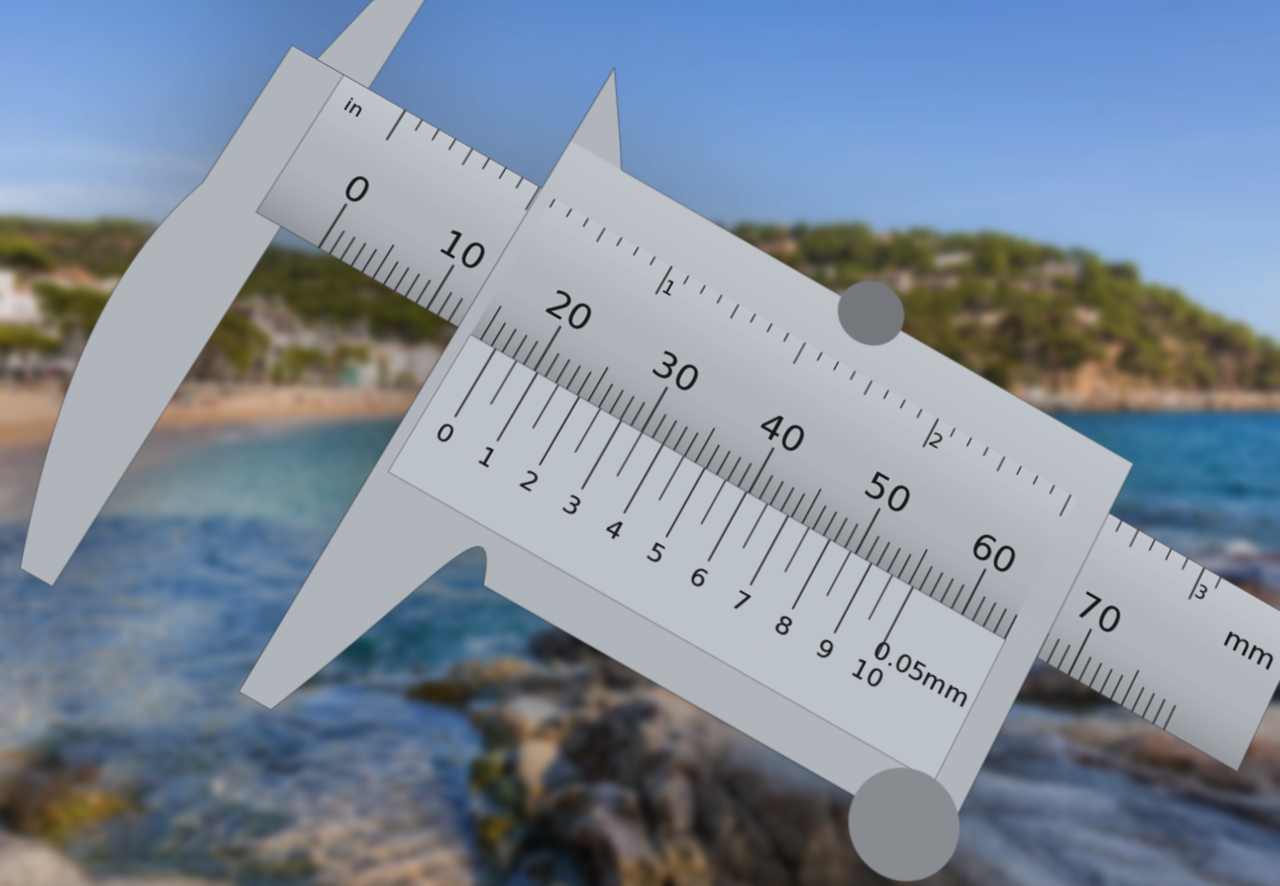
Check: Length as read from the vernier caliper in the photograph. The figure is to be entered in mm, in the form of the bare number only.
16.4
